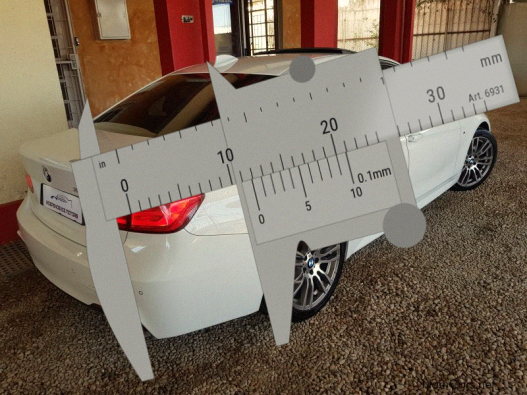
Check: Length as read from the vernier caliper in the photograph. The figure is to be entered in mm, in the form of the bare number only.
11.9
